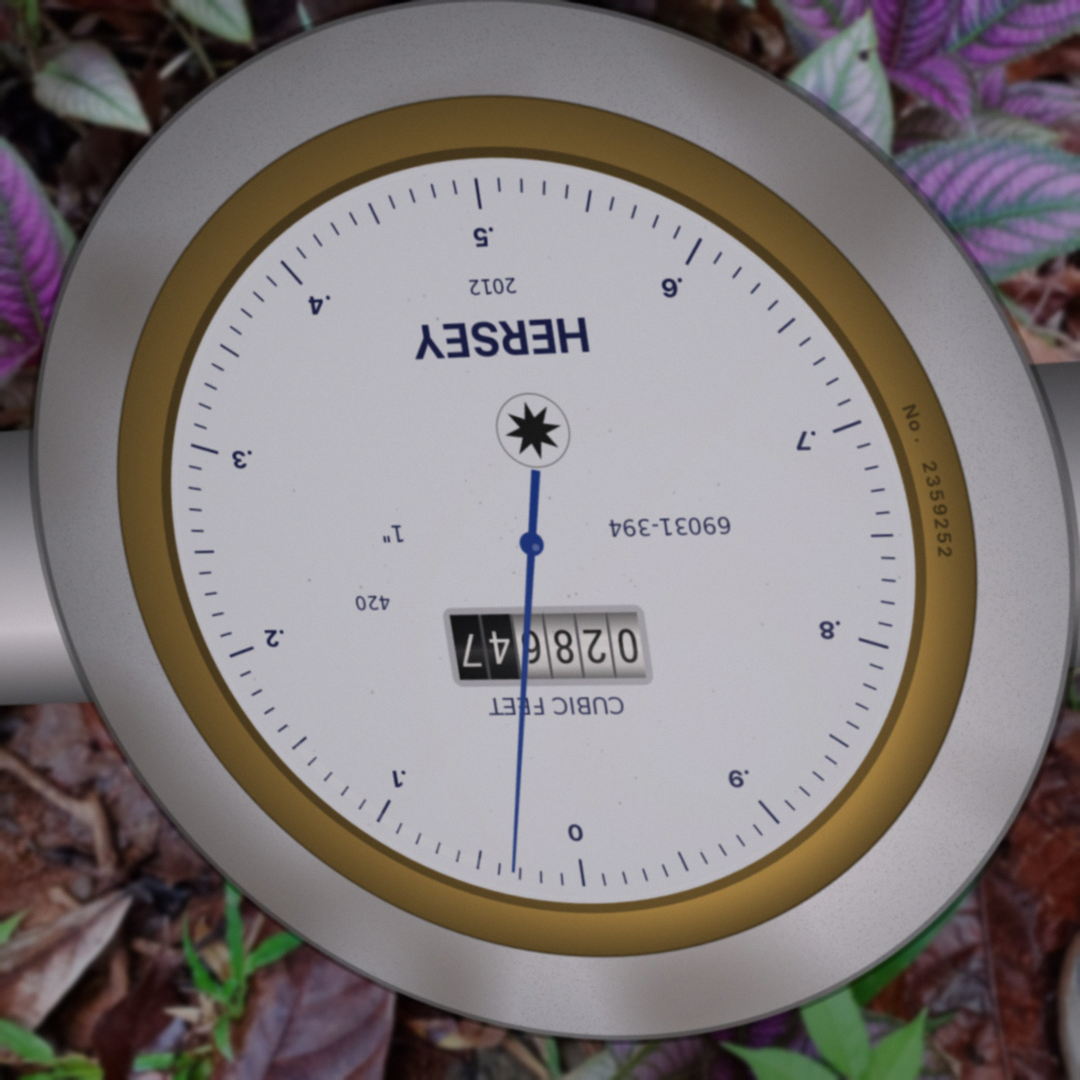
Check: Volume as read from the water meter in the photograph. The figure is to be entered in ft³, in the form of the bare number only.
28647.03
